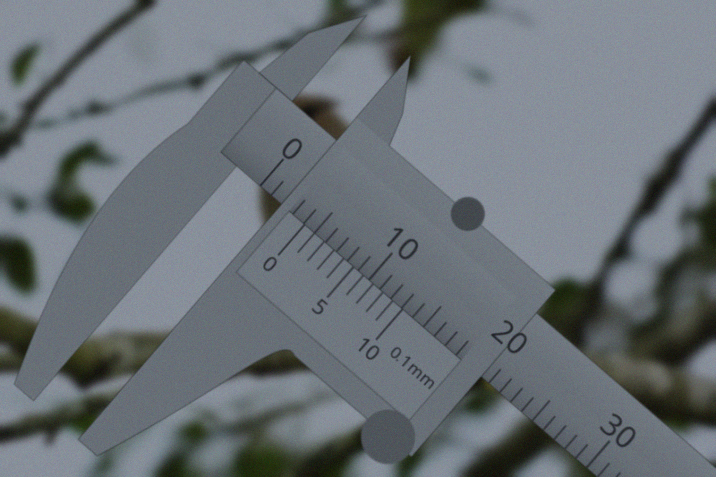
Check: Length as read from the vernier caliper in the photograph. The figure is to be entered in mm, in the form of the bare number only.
4.1
